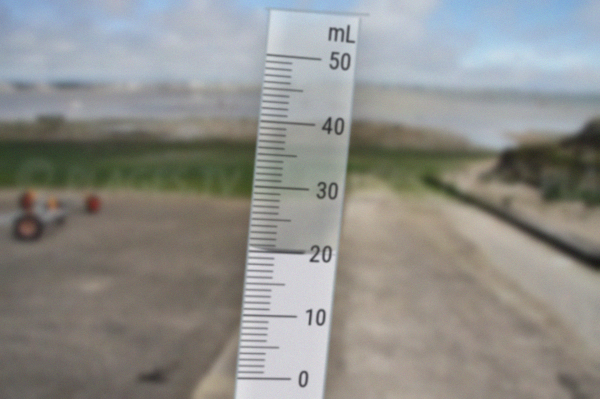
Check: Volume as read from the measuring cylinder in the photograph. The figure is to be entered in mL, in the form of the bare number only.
20
